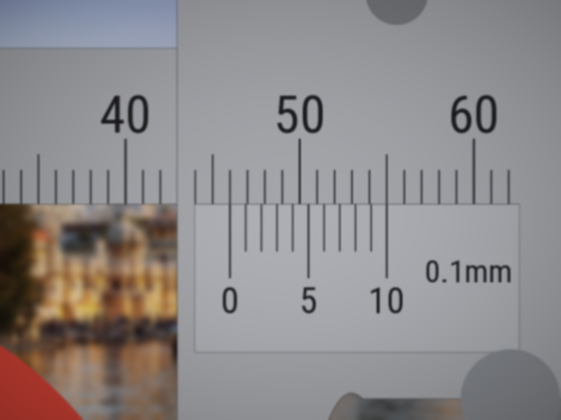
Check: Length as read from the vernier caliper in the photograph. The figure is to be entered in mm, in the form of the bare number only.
46.0
